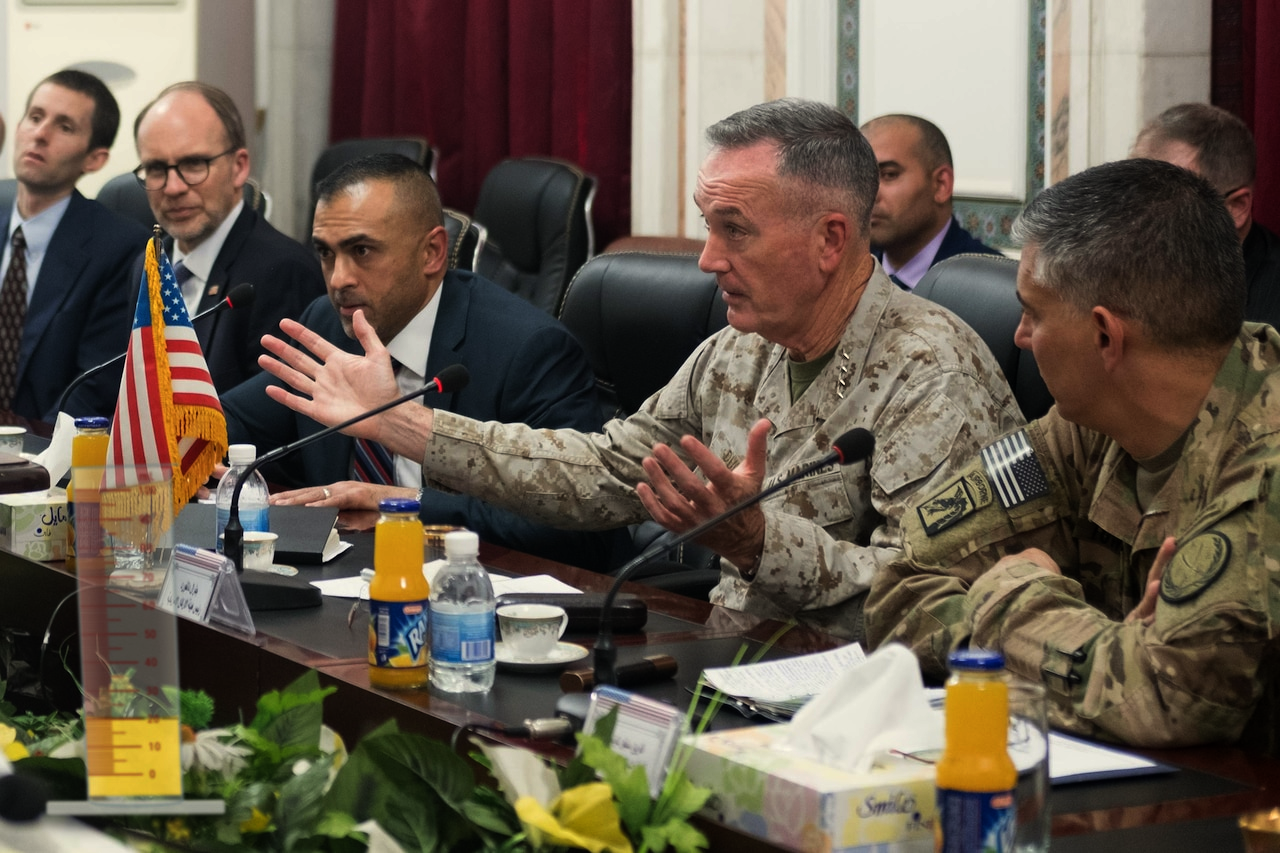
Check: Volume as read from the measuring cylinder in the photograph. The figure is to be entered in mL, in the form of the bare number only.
20
